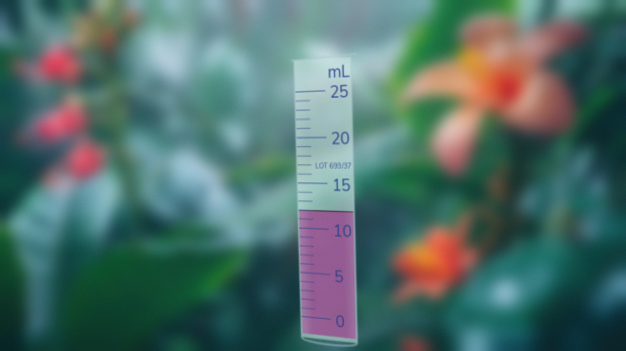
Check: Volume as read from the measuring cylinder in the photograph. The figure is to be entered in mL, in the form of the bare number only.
12
